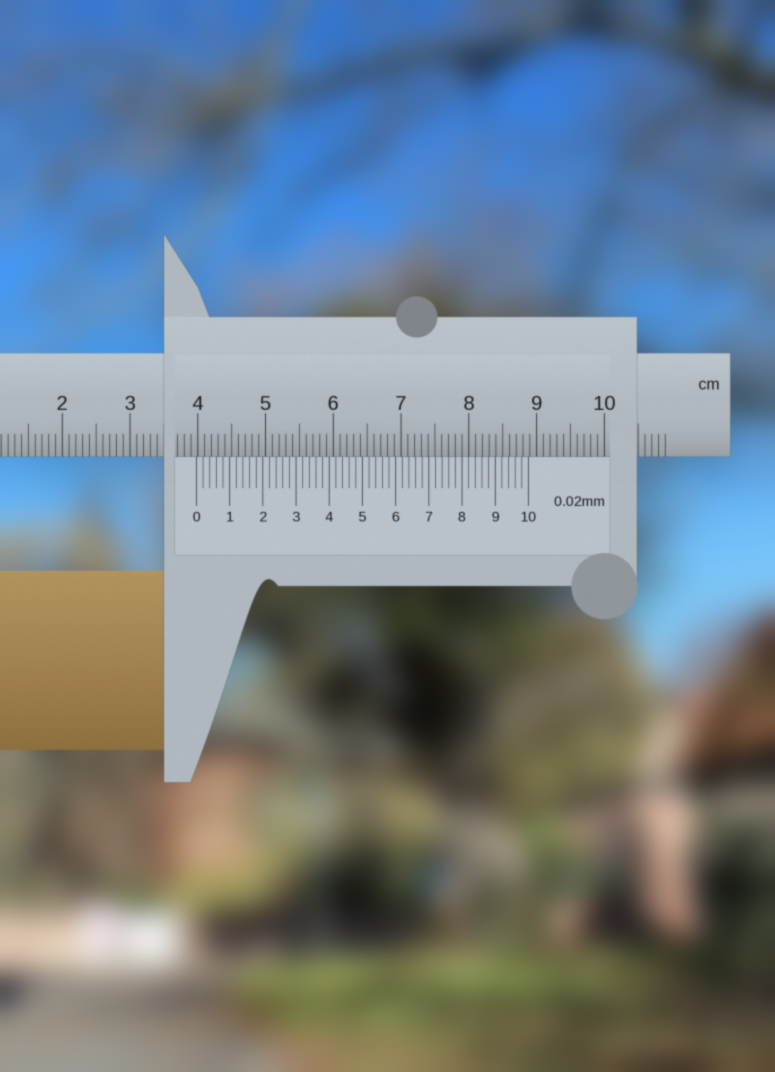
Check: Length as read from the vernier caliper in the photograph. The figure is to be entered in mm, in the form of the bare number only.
39.8
